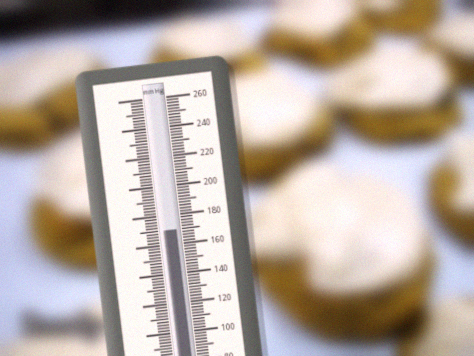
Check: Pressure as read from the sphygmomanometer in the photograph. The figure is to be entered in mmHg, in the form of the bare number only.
170
